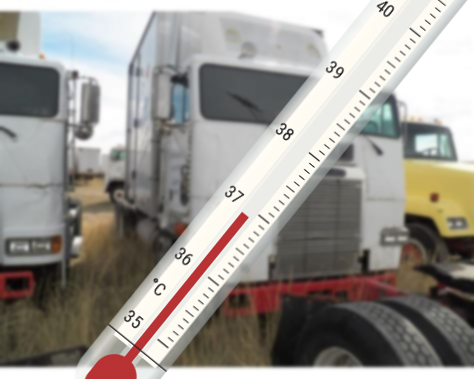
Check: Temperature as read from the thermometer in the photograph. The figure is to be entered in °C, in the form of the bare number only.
36.9
